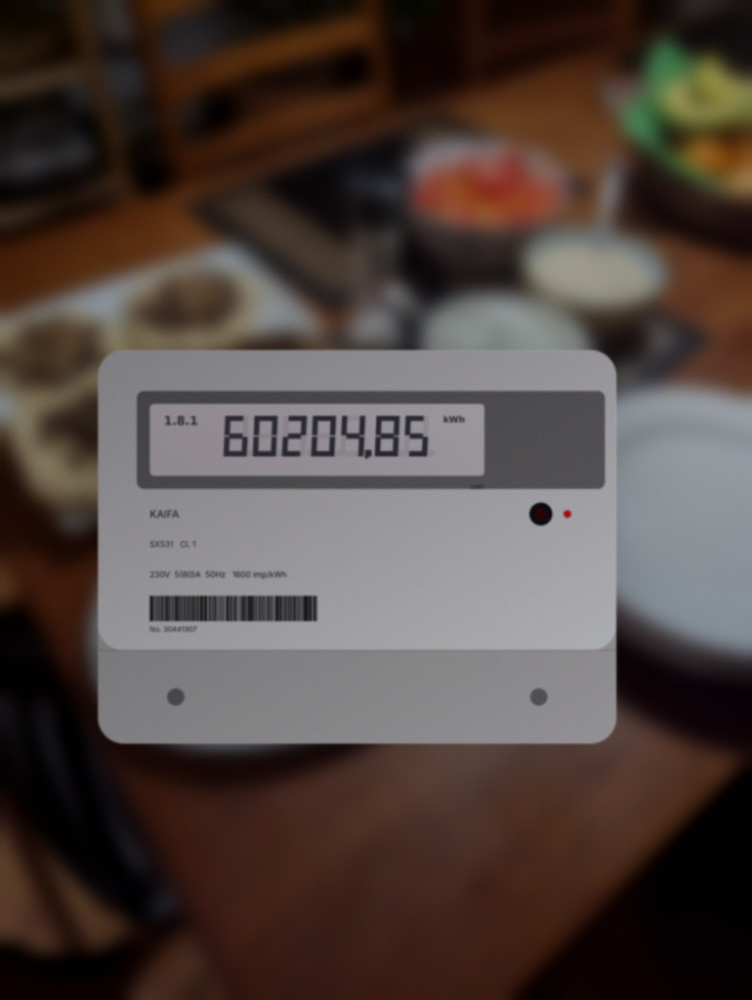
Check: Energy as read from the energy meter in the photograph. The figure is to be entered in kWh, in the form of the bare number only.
60204.85
